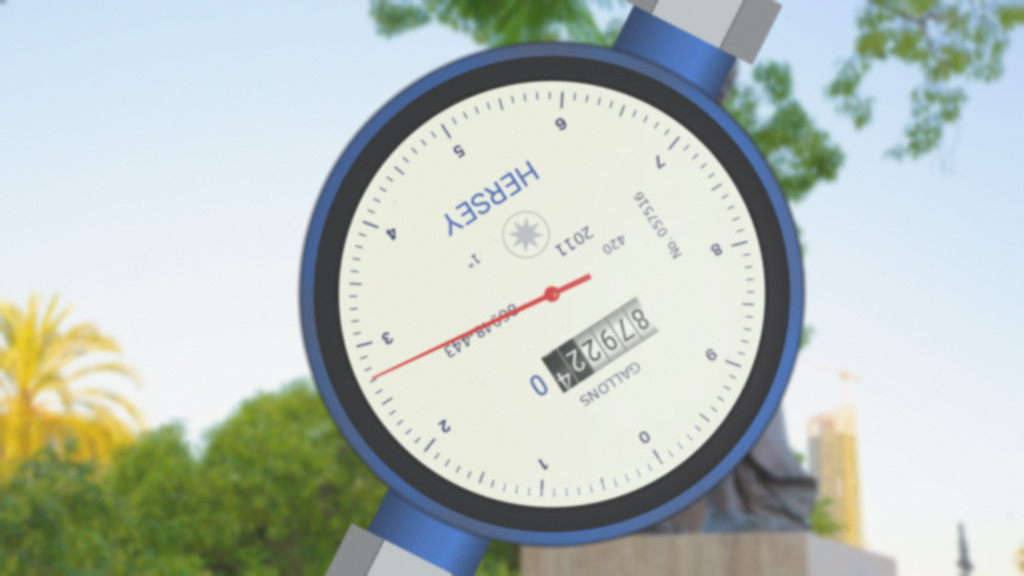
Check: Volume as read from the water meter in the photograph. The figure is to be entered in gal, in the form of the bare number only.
8792242.7
